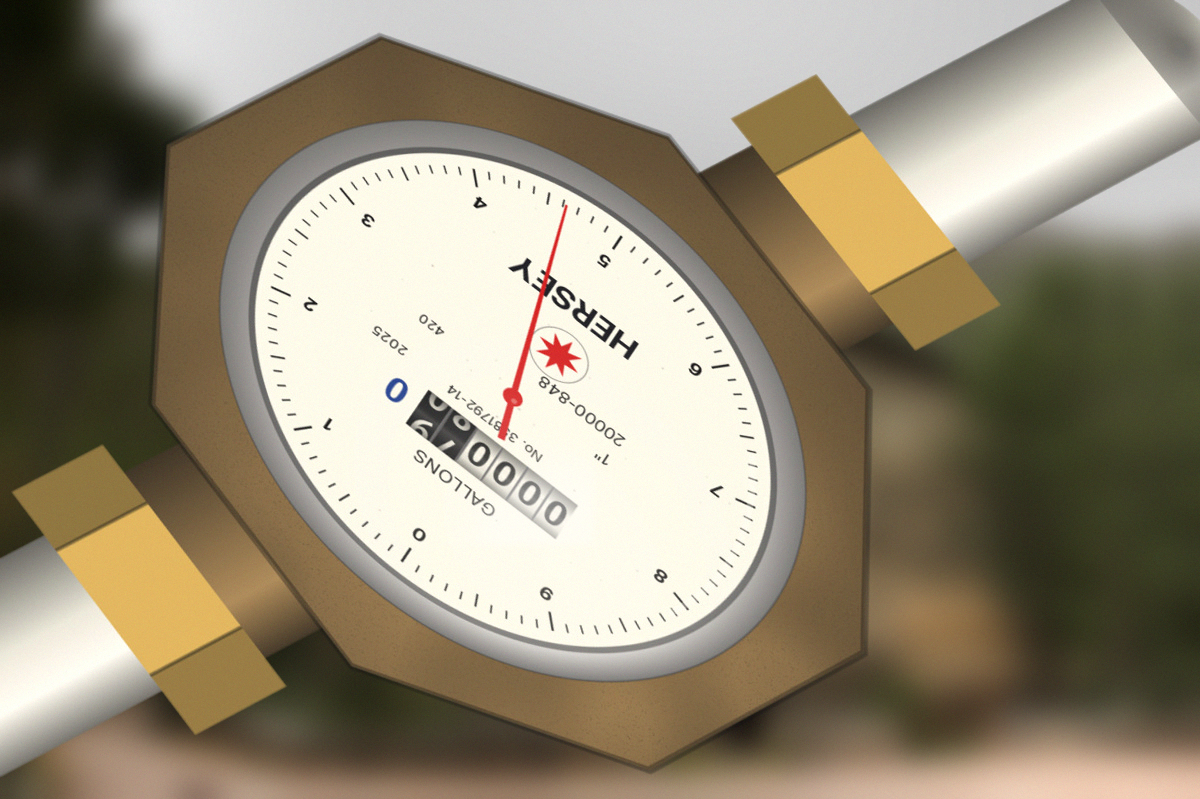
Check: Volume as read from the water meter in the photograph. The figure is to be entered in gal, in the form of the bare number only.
794.6
